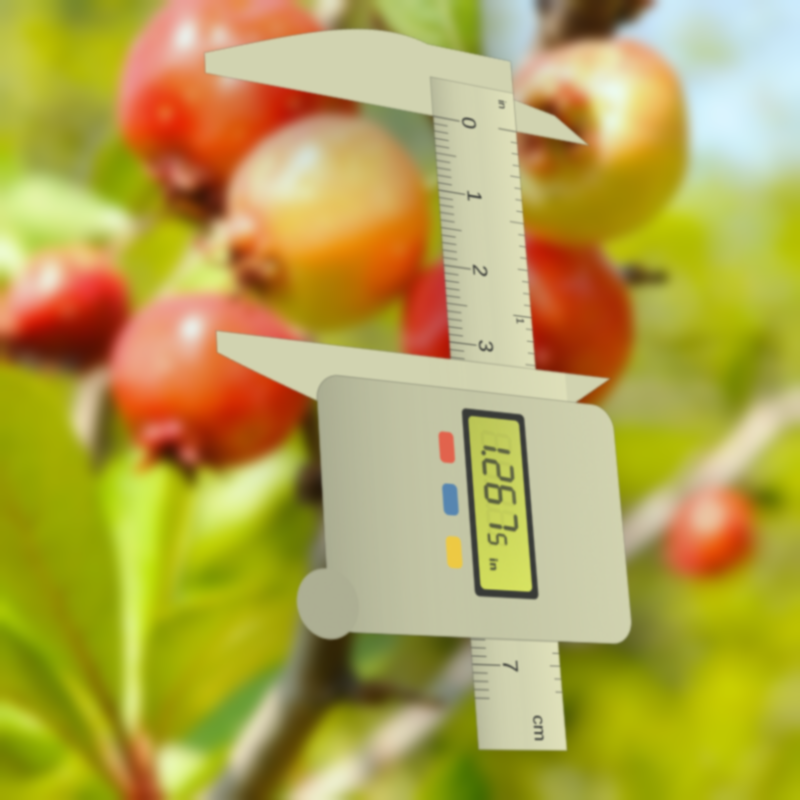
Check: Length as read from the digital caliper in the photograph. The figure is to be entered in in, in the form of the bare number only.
1.2675
